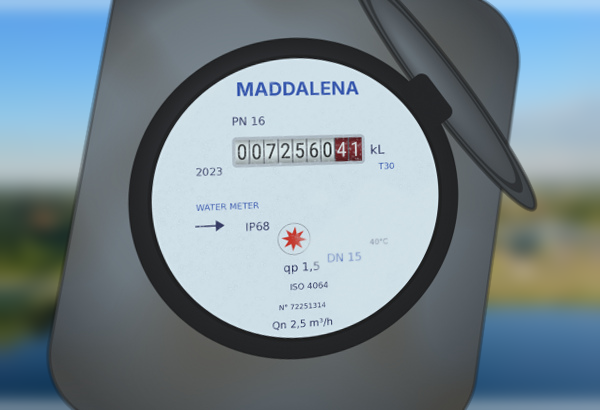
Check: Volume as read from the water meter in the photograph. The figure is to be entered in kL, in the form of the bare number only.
72560.41
